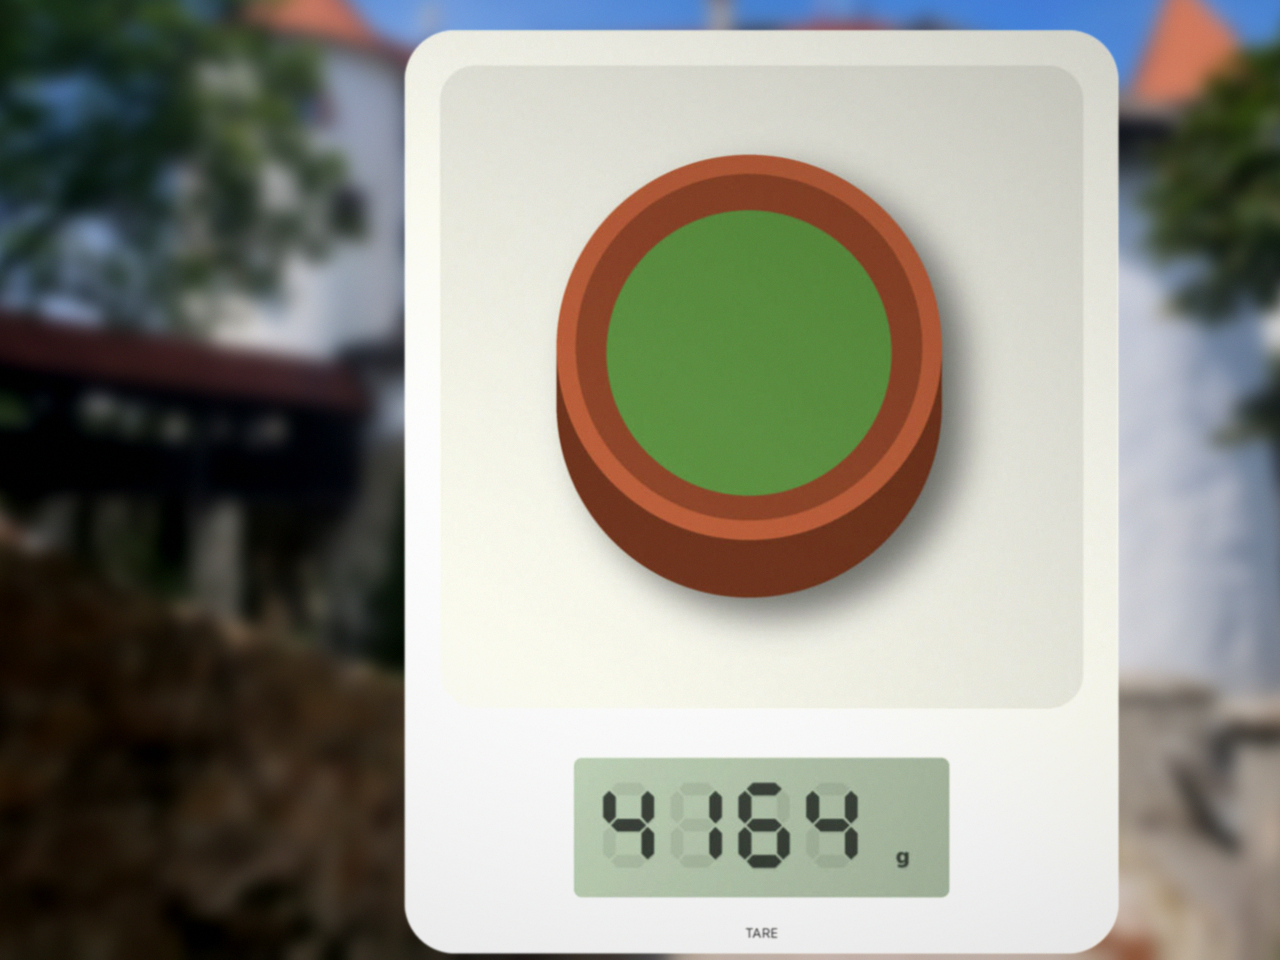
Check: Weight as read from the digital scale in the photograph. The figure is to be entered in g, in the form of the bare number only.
4164
